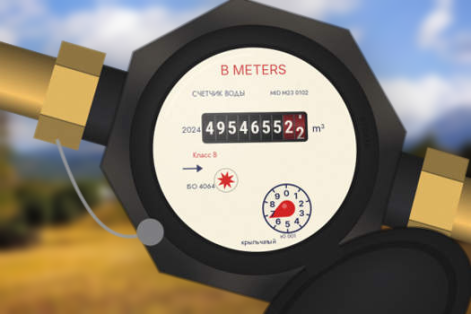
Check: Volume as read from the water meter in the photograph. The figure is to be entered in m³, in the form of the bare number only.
4954655.216
